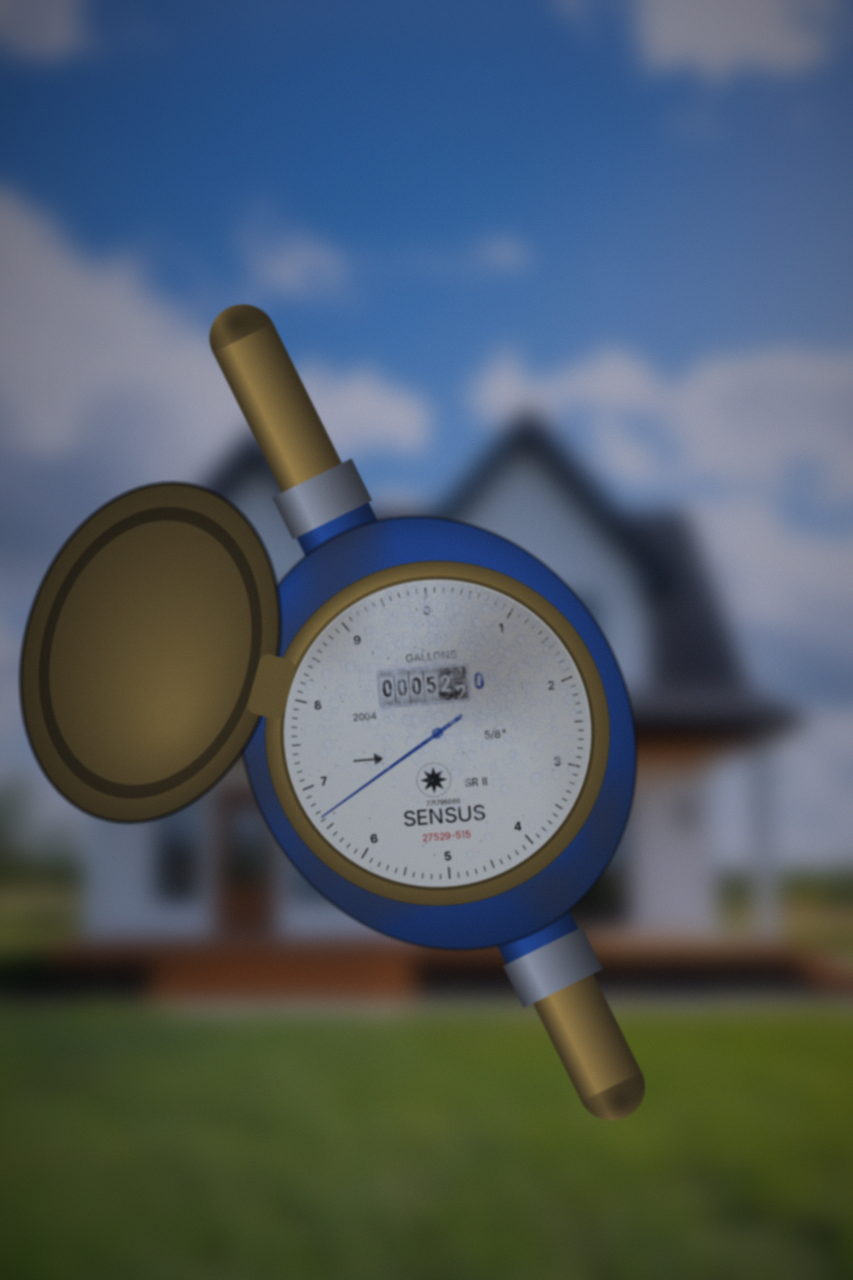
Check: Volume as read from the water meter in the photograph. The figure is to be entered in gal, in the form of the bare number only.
5216.6
